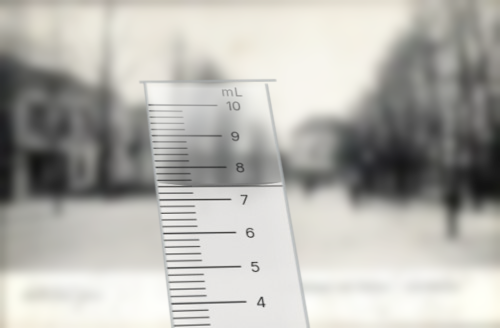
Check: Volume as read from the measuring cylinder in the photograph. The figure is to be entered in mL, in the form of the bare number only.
7.4
